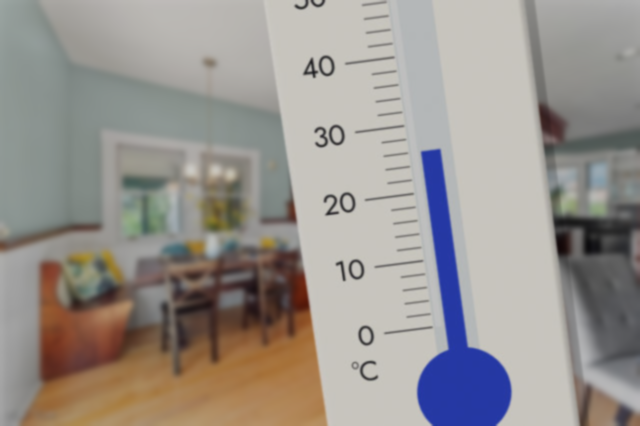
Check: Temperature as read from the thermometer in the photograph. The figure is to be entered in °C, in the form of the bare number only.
26
